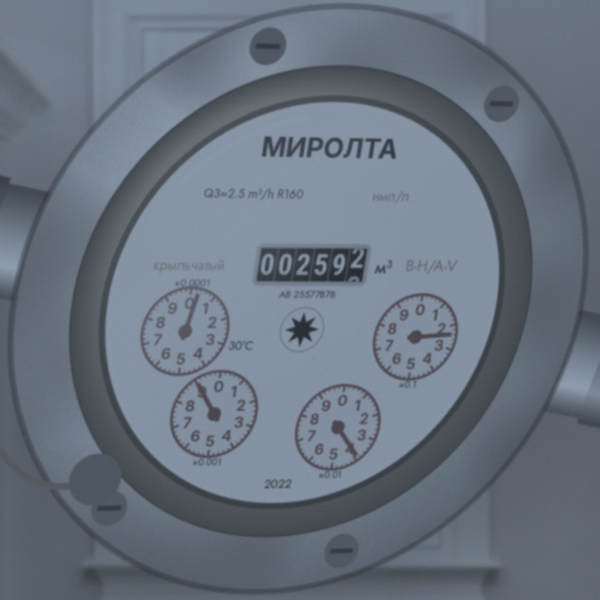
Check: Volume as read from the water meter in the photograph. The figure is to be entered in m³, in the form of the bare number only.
2592.2390
